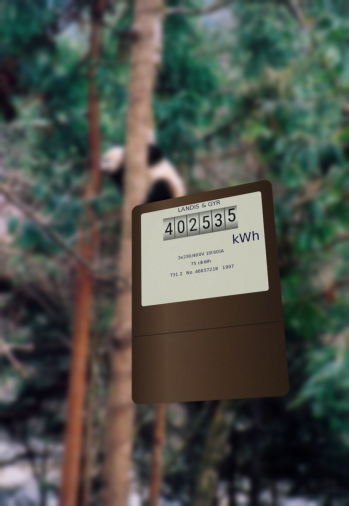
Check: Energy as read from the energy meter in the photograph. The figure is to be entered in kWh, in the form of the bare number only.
402535
